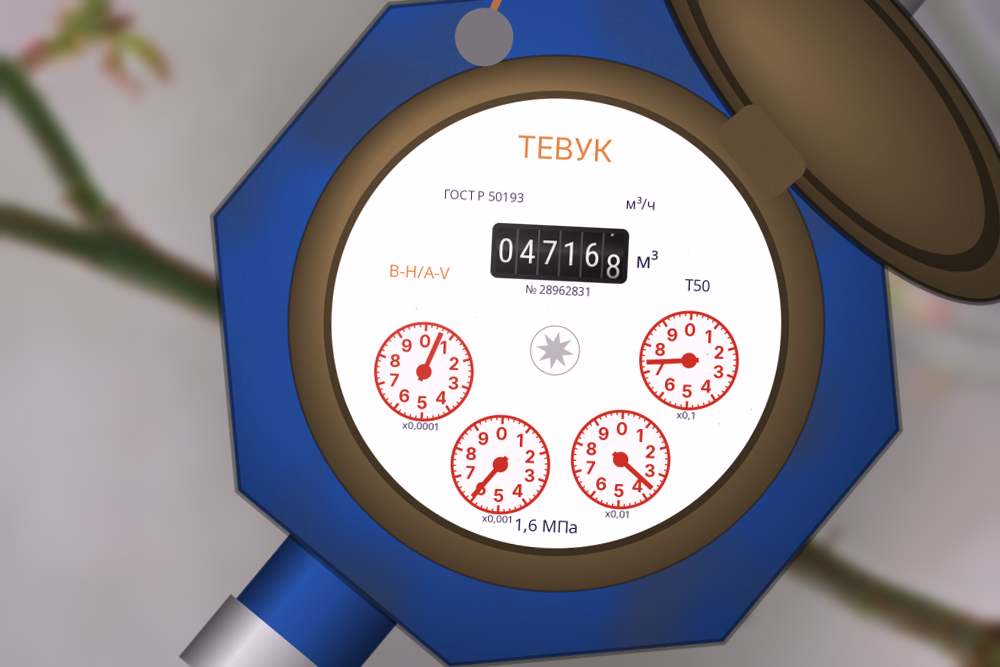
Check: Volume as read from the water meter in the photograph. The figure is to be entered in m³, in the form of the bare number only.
47167.7360
